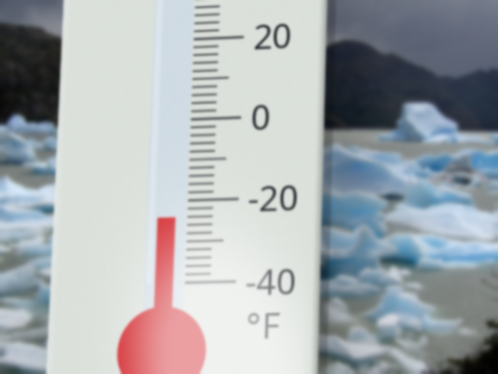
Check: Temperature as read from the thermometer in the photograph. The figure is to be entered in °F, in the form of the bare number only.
-24
